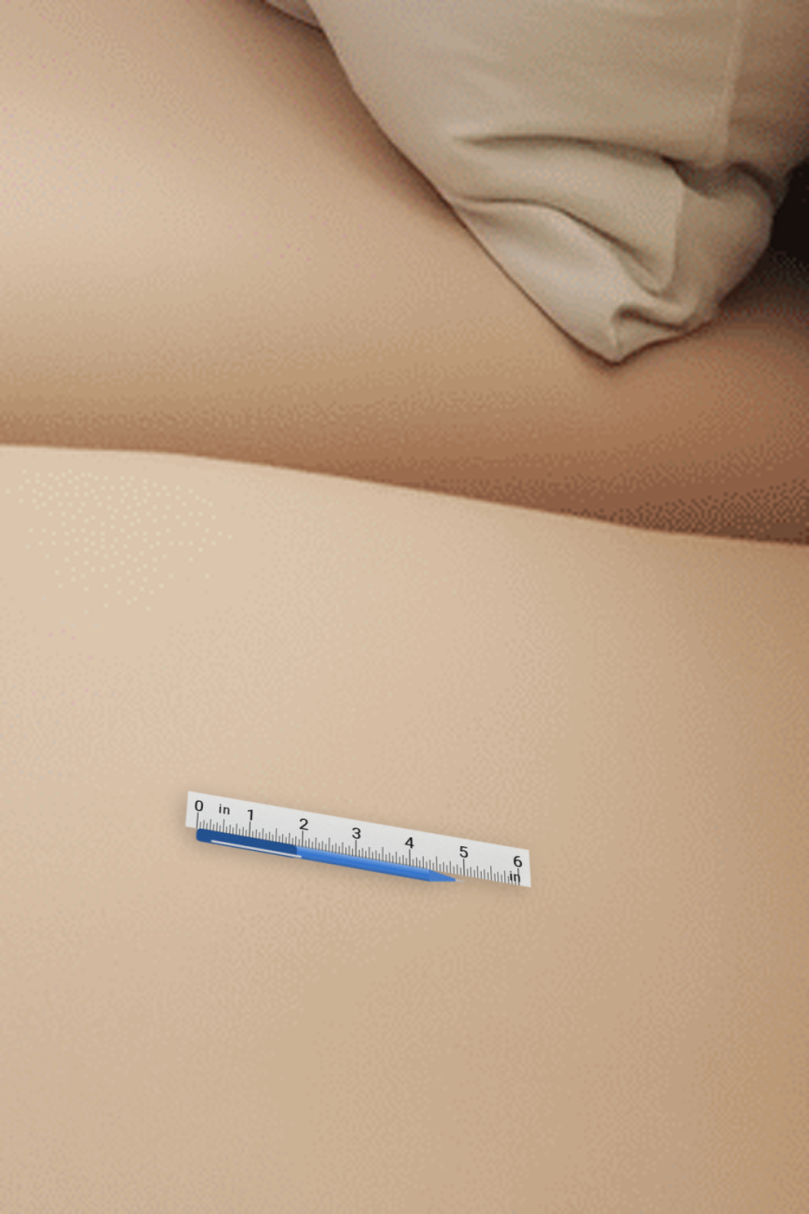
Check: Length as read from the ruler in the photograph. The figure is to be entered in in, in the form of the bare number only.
5
